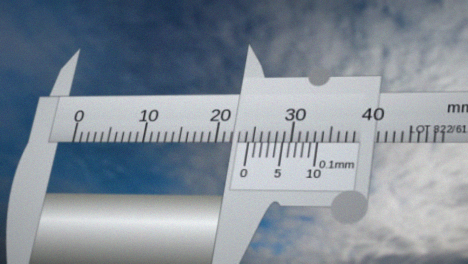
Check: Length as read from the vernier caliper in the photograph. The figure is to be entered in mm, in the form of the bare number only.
24.4
